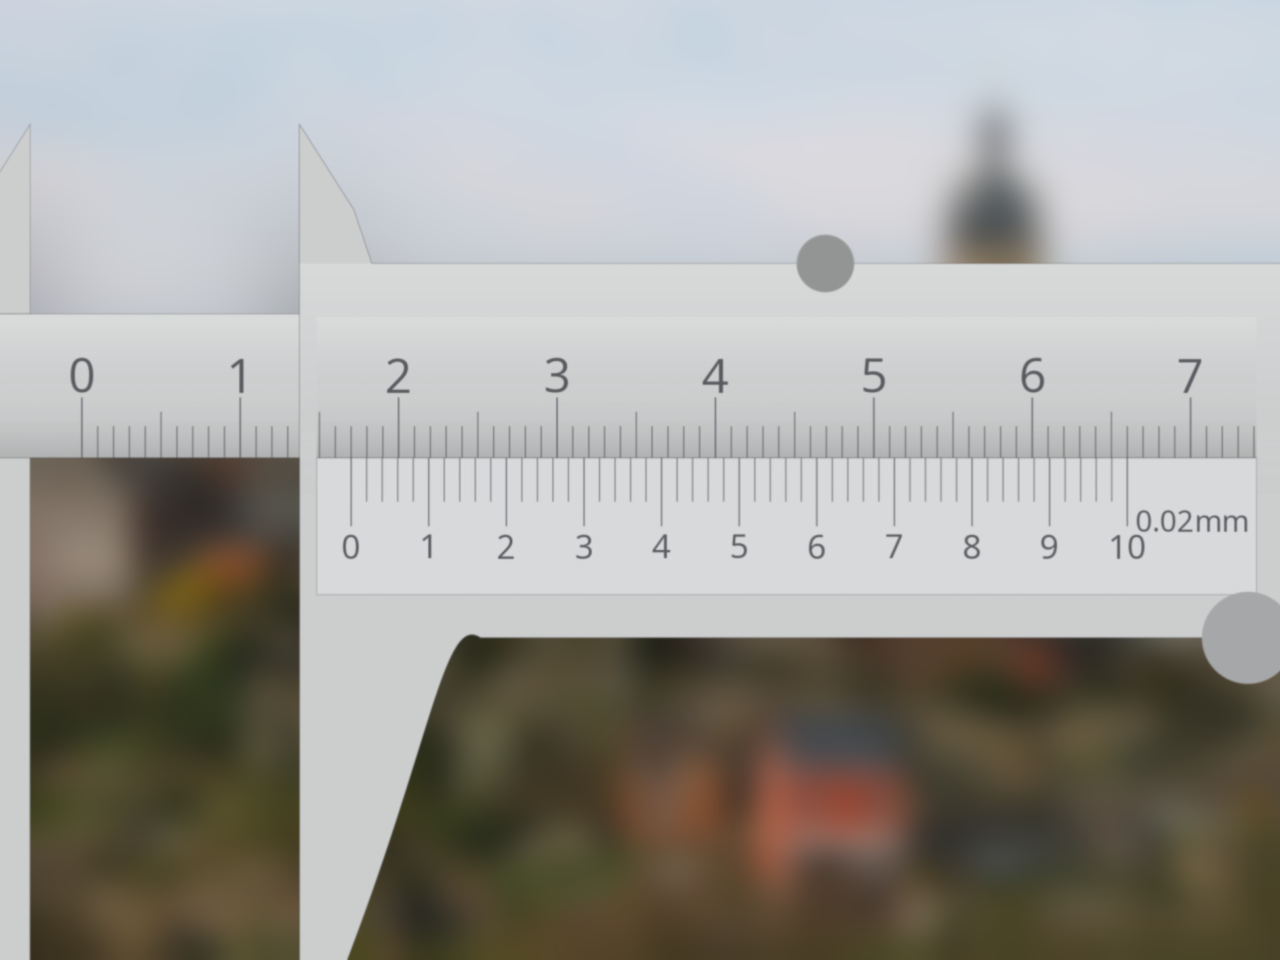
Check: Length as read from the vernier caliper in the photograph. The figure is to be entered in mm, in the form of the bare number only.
17.0
